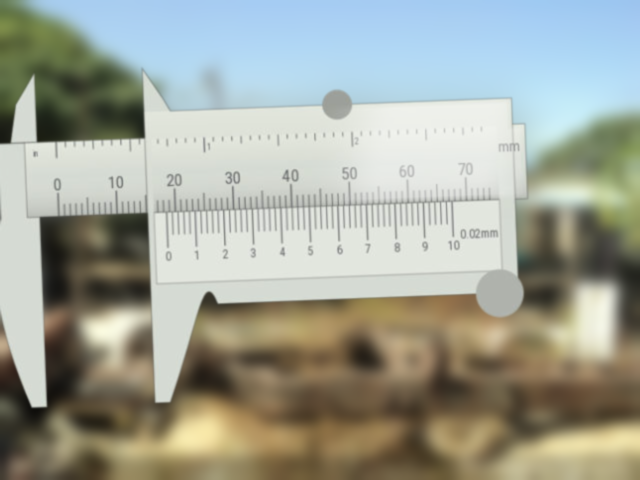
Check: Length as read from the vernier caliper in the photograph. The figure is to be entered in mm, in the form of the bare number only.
18.5
